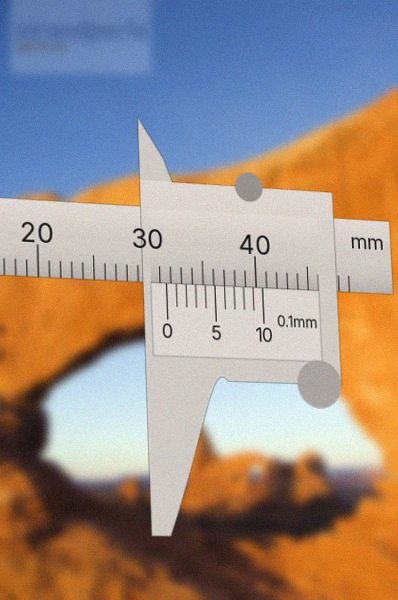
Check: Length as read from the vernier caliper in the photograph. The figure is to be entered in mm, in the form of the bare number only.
31.6
